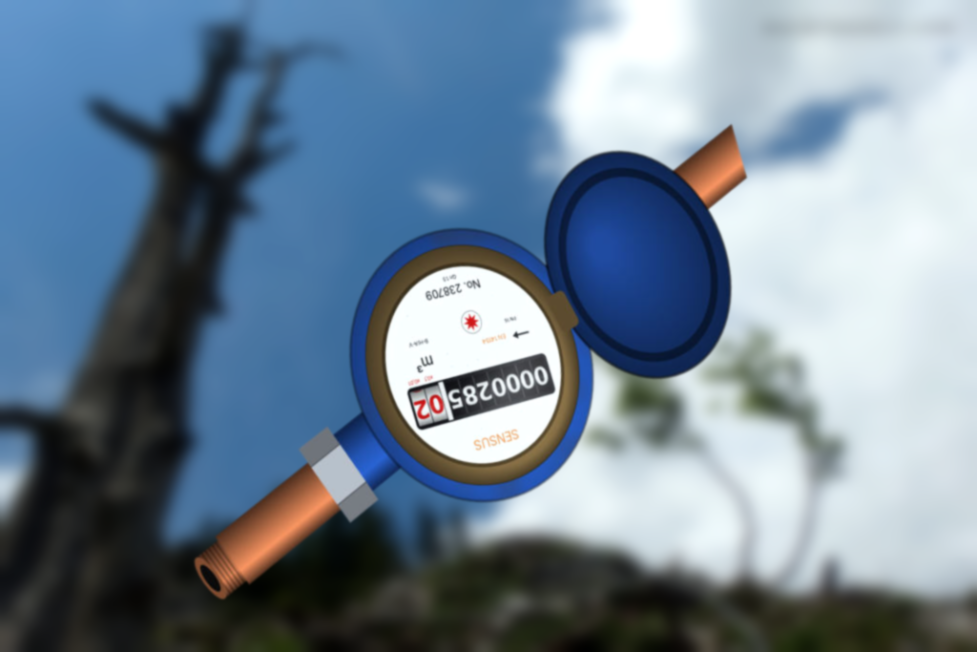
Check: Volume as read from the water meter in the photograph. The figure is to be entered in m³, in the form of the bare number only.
285.02
